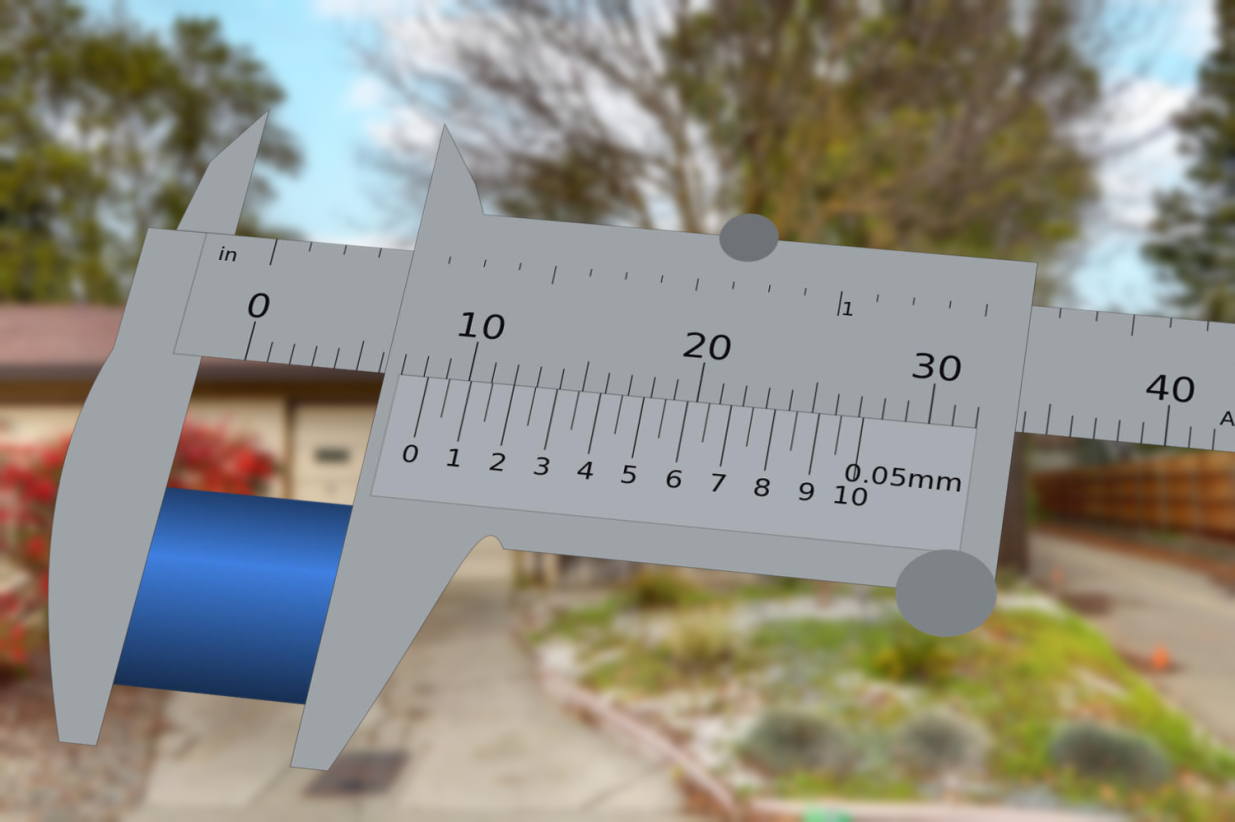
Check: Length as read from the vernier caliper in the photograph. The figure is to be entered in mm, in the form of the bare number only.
8.20
